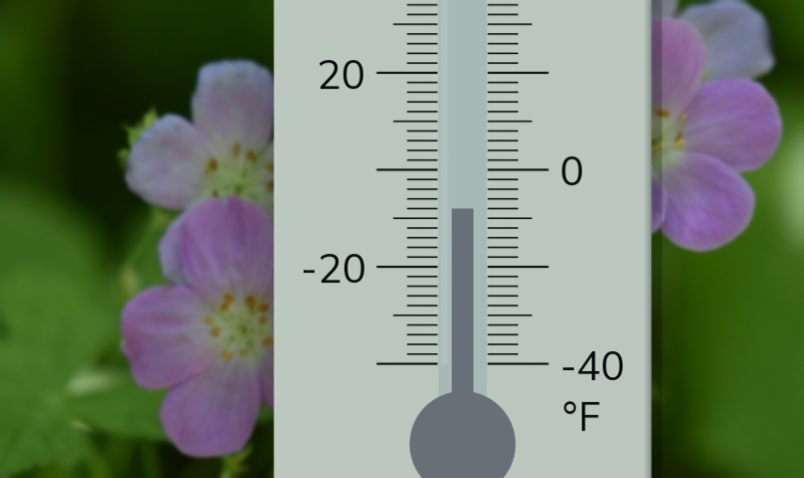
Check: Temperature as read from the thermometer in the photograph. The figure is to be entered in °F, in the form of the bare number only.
-8
